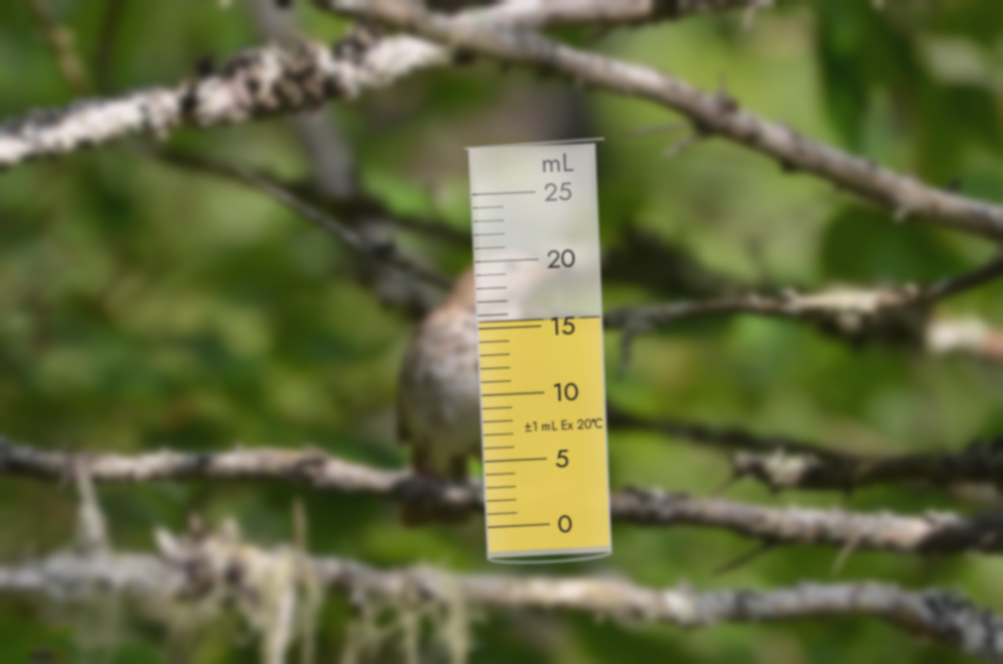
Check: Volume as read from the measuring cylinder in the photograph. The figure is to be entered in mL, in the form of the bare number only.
15.5
